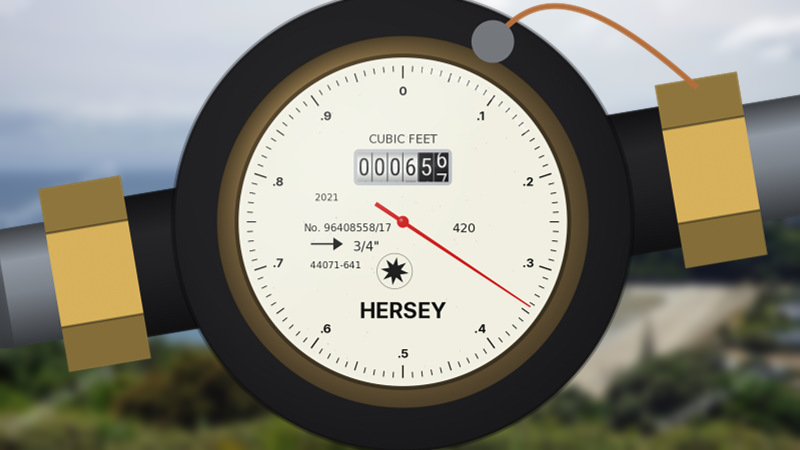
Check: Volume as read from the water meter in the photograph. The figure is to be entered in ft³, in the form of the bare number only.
656.34
